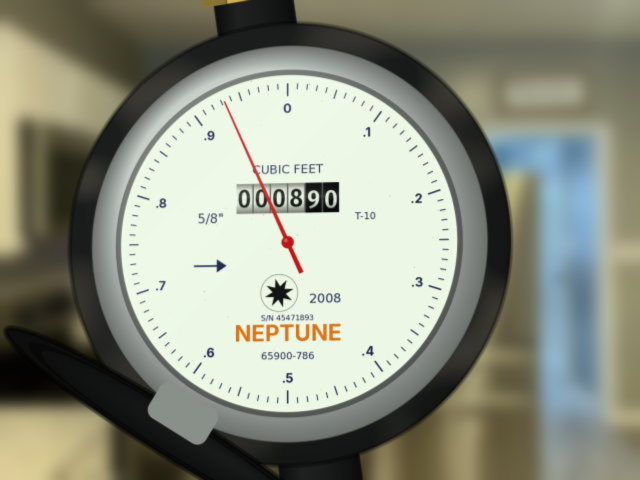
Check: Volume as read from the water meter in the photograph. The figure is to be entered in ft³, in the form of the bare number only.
889.93
